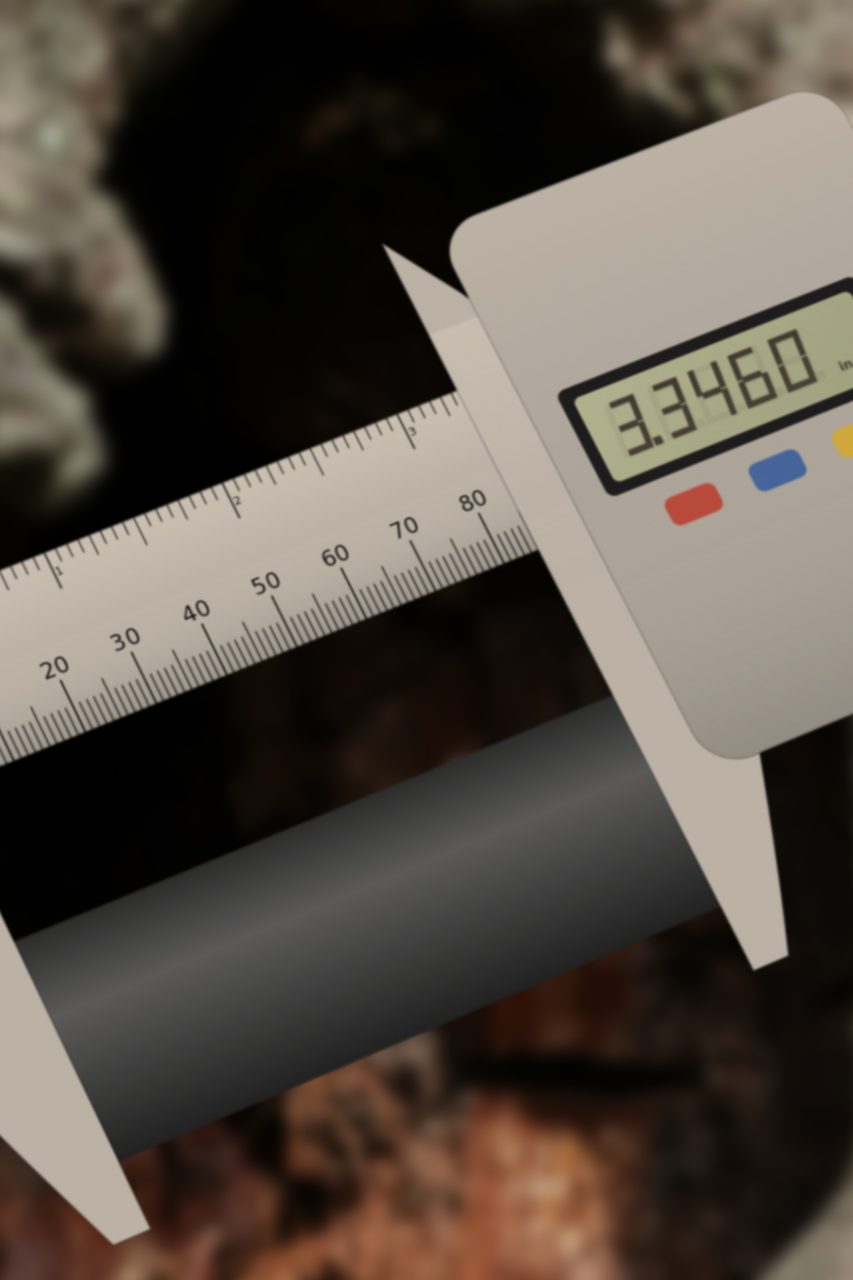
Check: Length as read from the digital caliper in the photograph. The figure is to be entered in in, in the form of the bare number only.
3.3460
